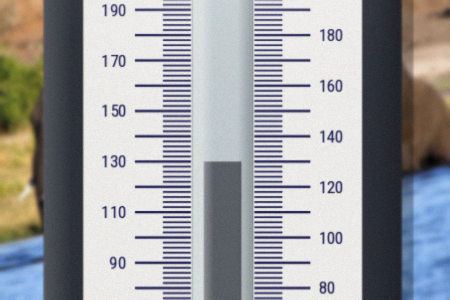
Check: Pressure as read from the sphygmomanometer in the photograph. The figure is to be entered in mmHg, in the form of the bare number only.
130
